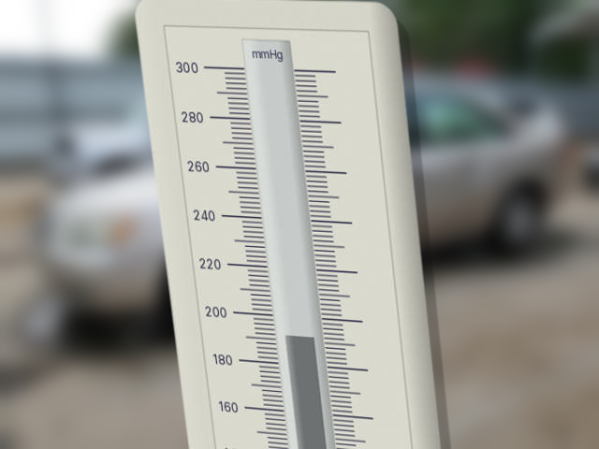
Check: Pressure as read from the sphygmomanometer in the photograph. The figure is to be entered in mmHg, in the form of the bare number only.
192
